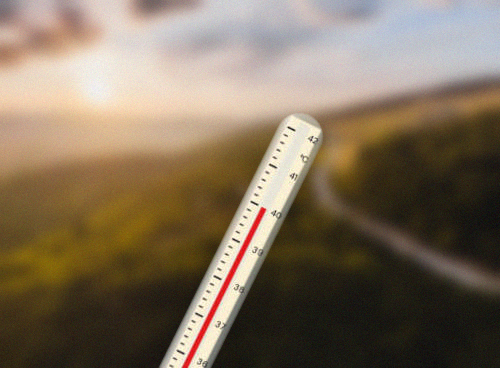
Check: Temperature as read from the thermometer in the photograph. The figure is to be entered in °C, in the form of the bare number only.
40
